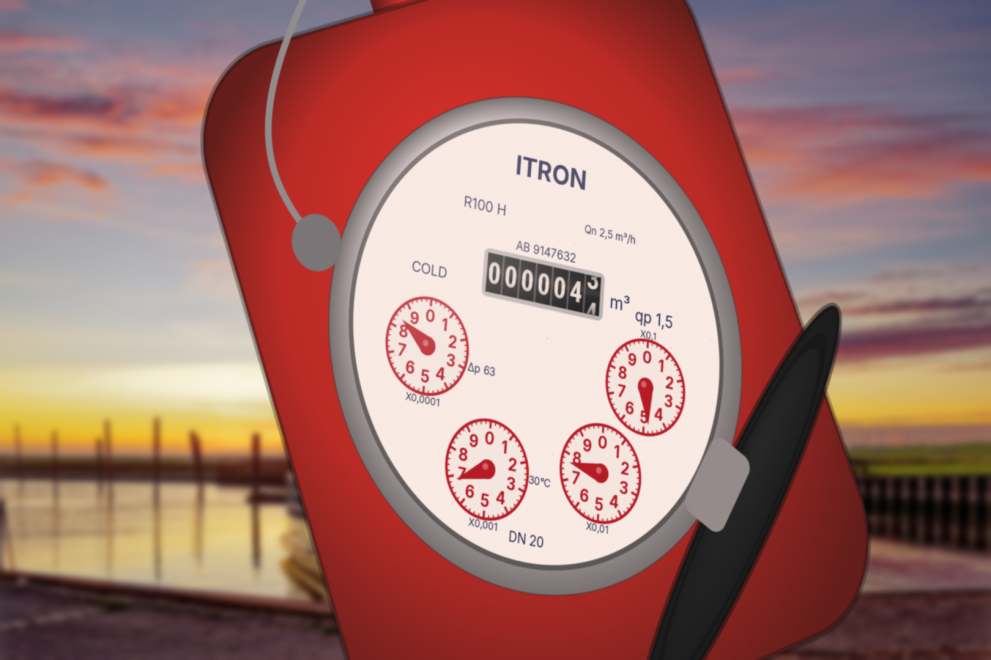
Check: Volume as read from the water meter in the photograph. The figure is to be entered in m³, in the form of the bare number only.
43.4768
